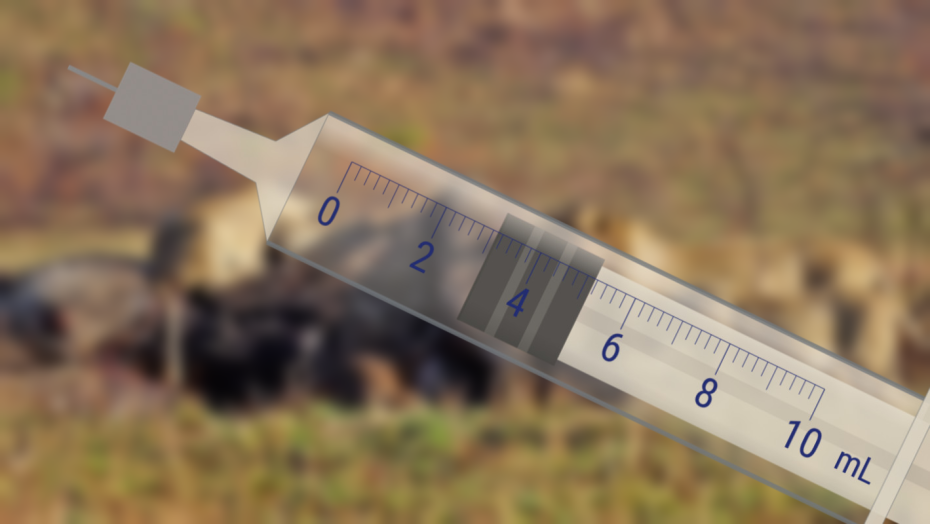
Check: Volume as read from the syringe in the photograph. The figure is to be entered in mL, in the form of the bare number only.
3.1
